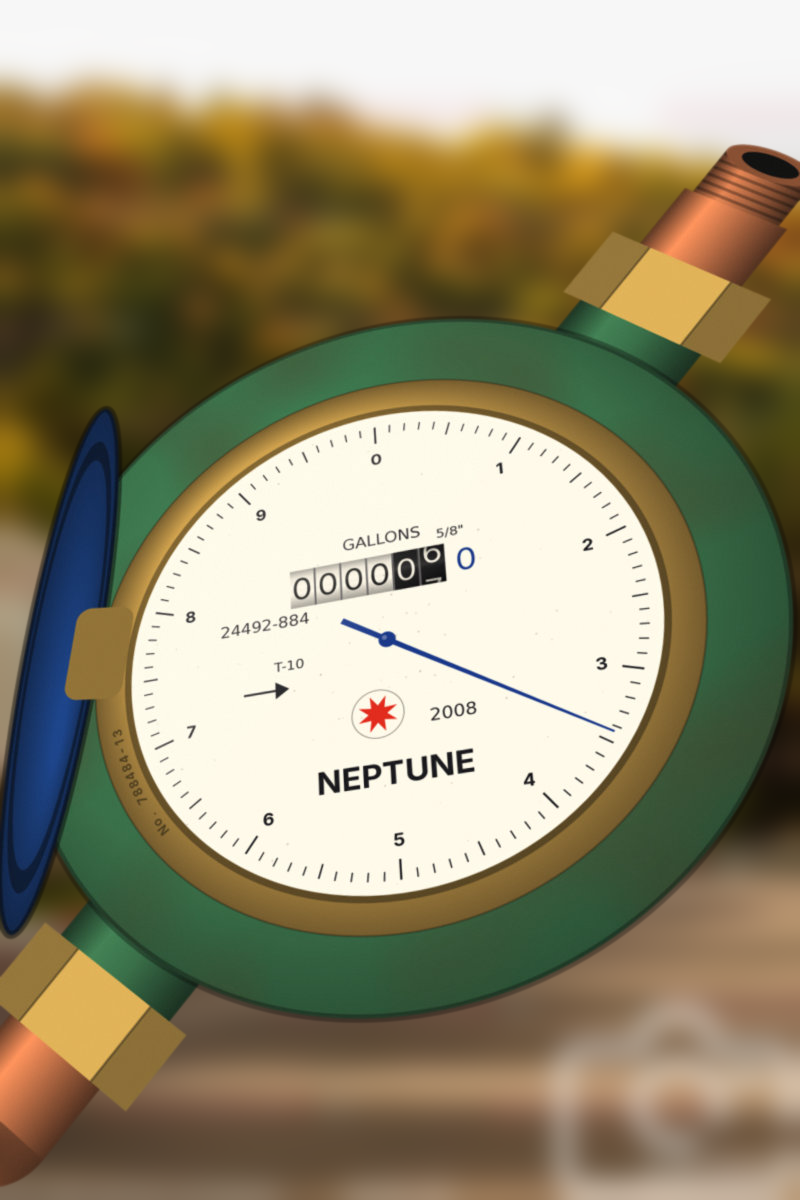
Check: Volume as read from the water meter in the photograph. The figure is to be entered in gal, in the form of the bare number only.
63.4
